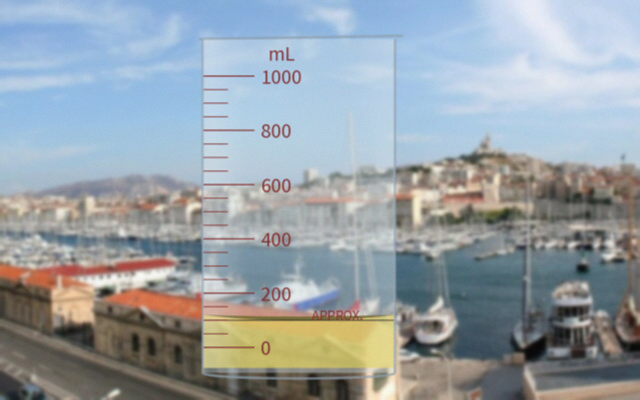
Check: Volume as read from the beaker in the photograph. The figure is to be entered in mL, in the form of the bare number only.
100
